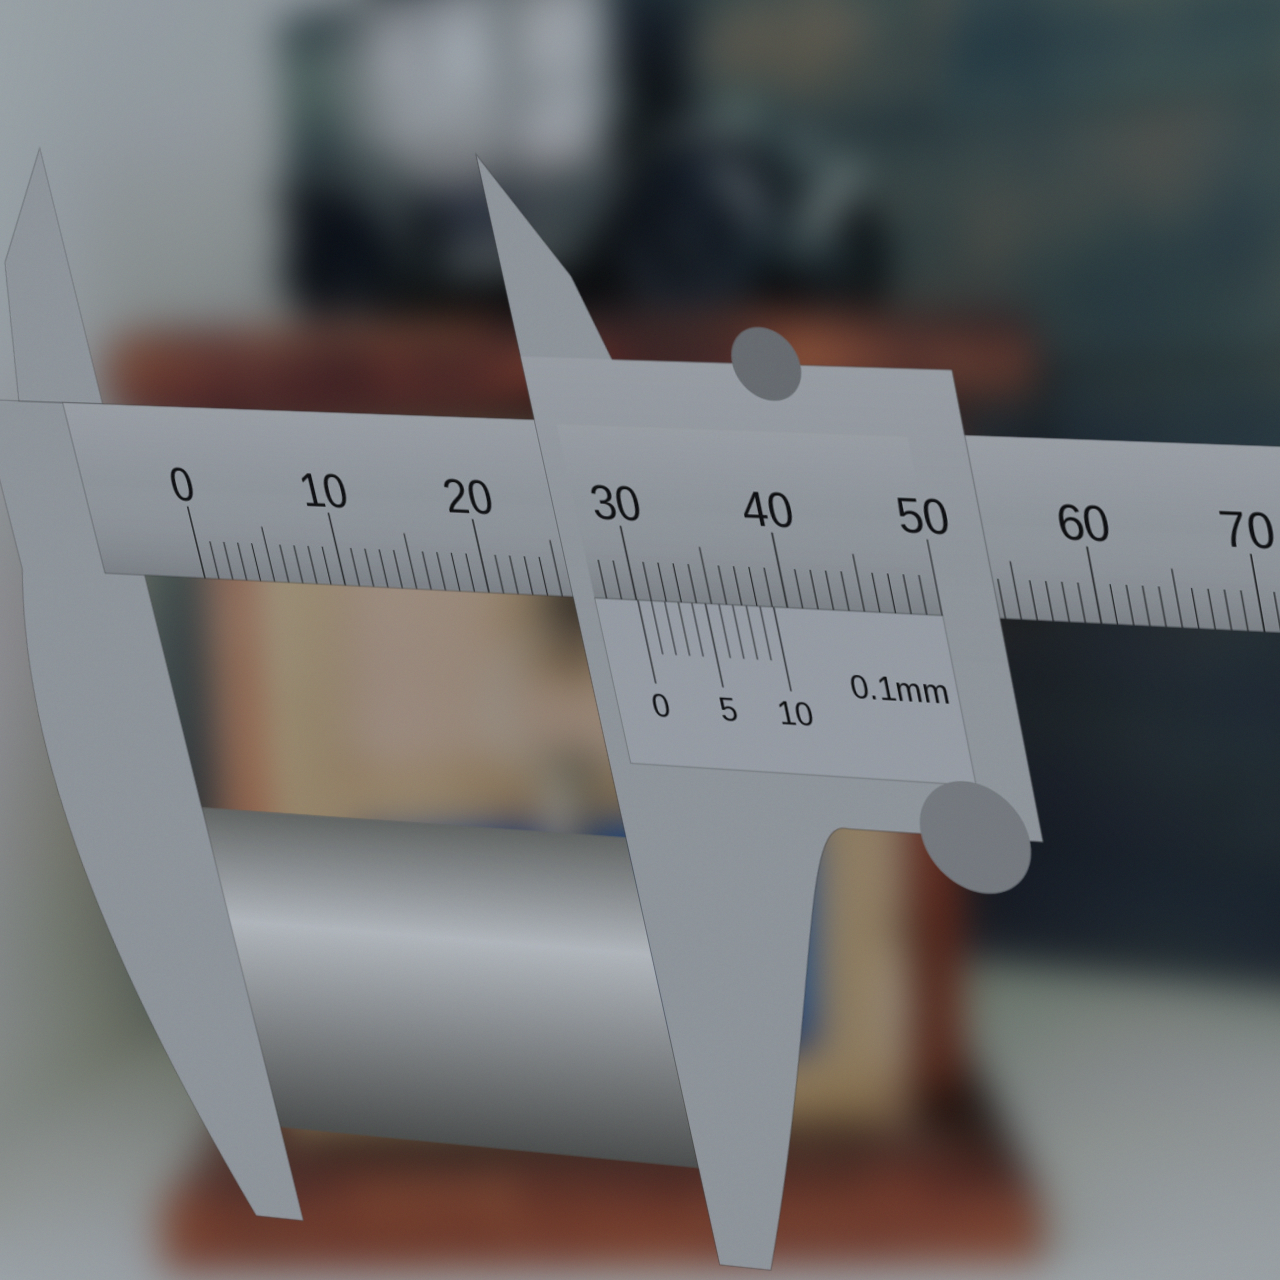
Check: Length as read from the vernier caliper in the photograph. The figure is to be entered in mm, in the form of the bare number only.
30.1
